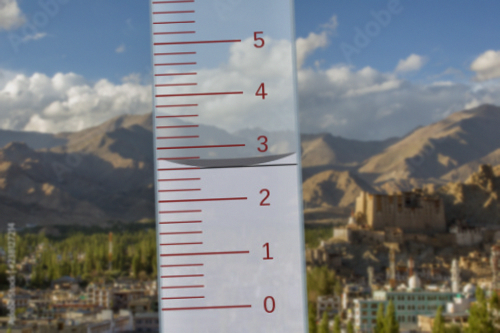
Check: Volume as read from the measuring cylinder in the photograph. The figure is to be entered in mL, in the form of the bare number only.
2.6
